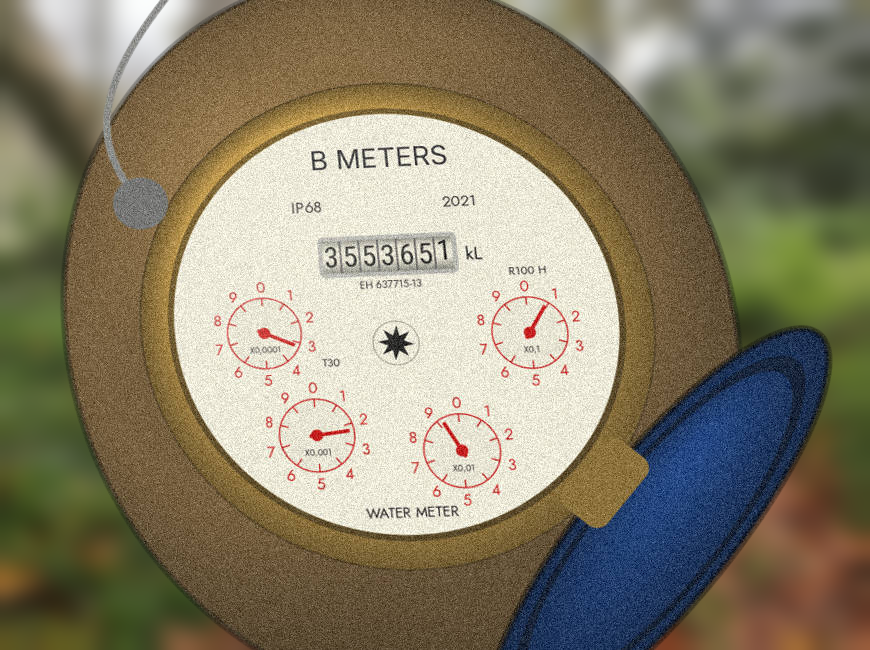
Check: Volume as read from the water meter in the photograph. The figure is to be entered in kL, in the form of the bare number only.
3553651.0923
